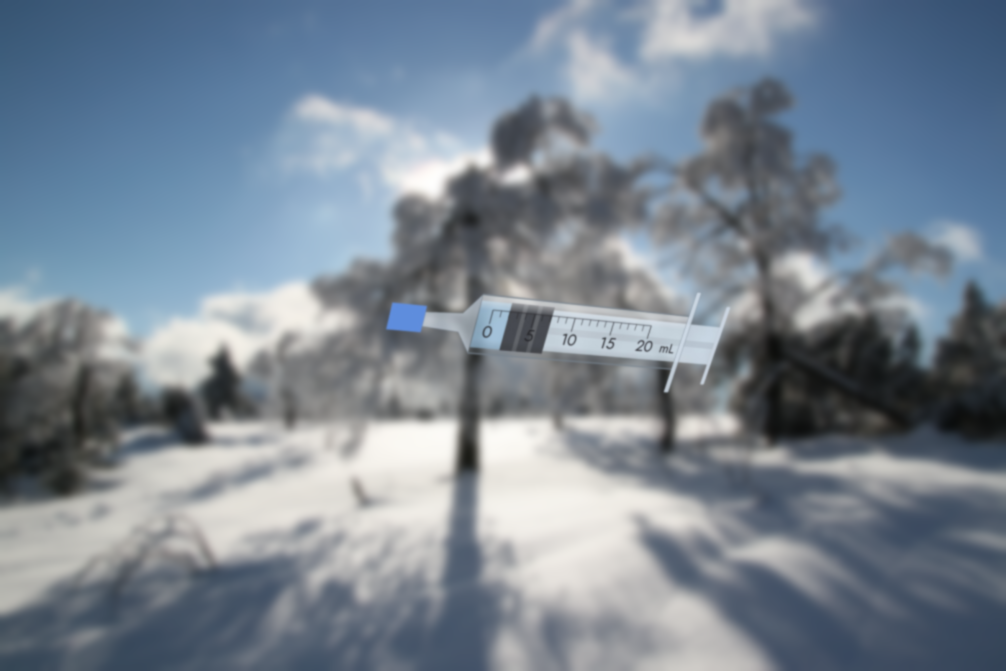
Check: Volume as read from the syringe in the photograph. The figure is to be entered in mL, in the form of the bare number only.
2
